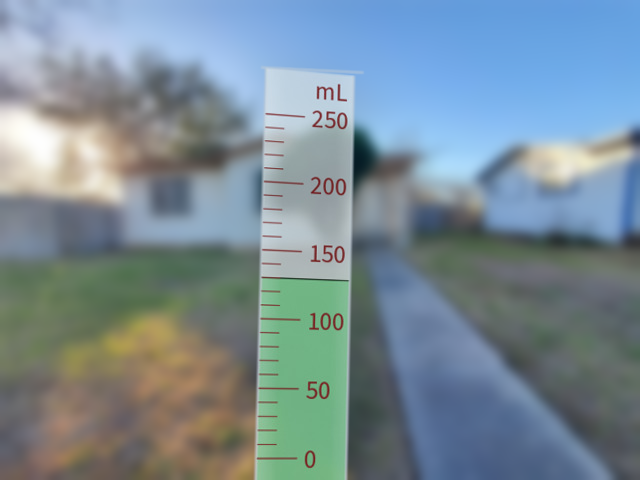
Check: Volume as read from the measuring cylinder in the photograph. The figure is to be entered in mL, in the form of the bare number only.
130
